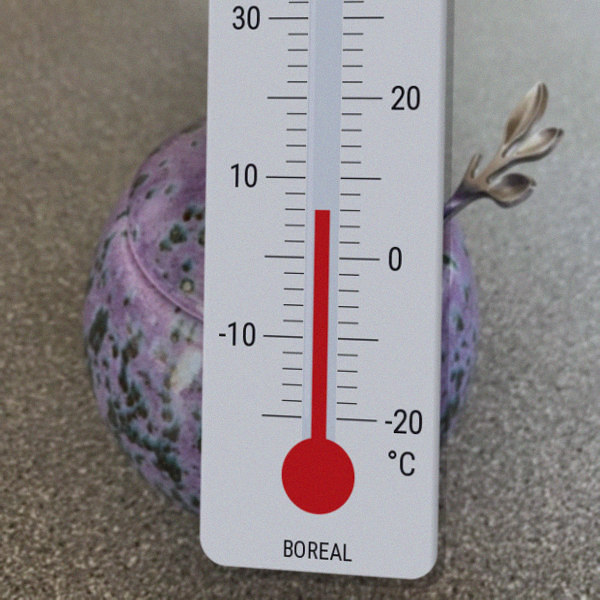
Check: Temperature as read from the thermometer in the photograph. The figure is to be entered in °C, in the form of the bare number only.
6
